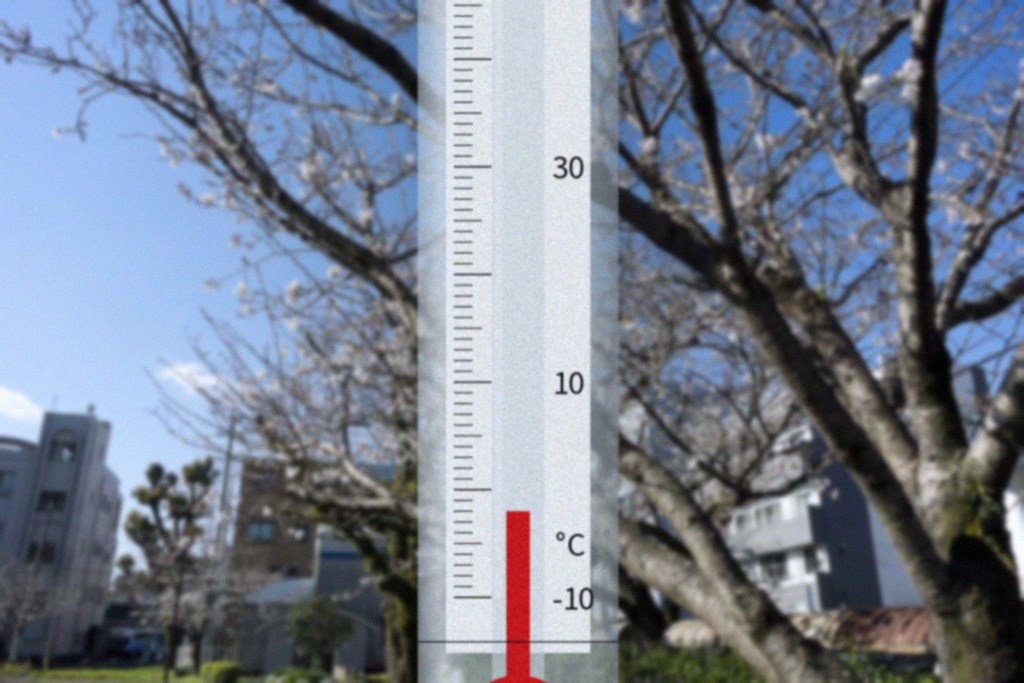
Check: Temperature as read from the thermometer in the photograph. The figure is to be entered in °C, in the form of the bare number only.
-2
